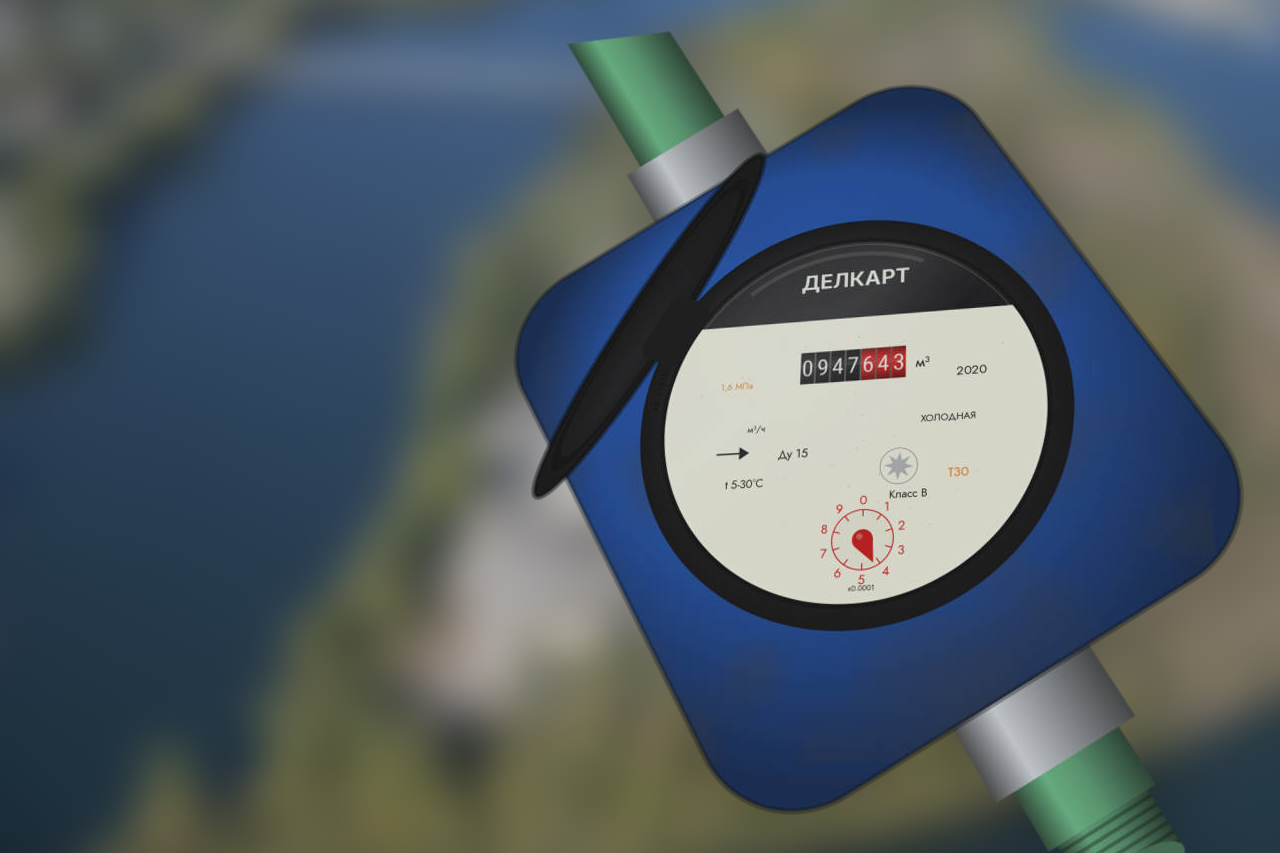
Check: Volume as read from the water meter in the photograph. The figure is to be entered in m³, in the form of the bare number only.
947.6434
